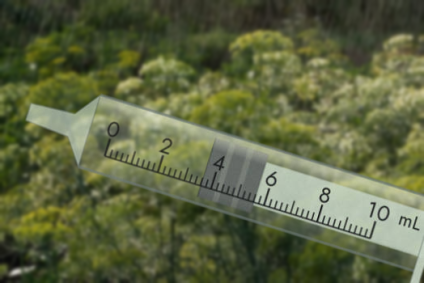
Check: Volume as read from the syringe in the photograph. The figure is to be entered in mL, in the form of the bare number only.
3.6
